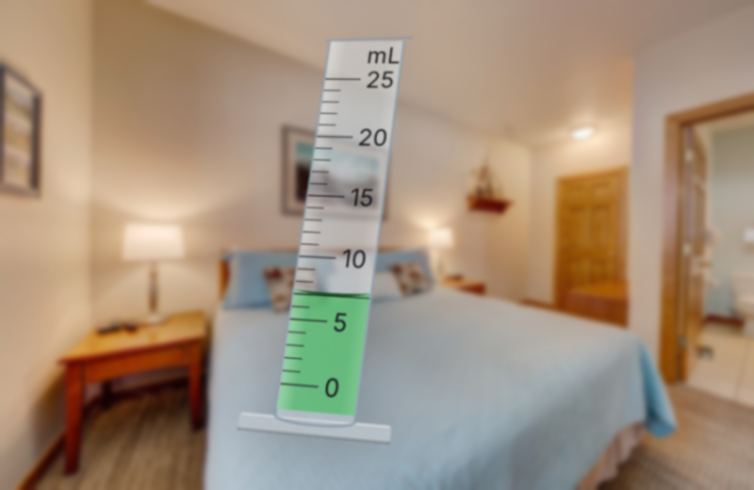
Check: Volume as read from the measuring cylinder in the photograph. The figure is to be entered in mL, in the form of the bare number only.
7
